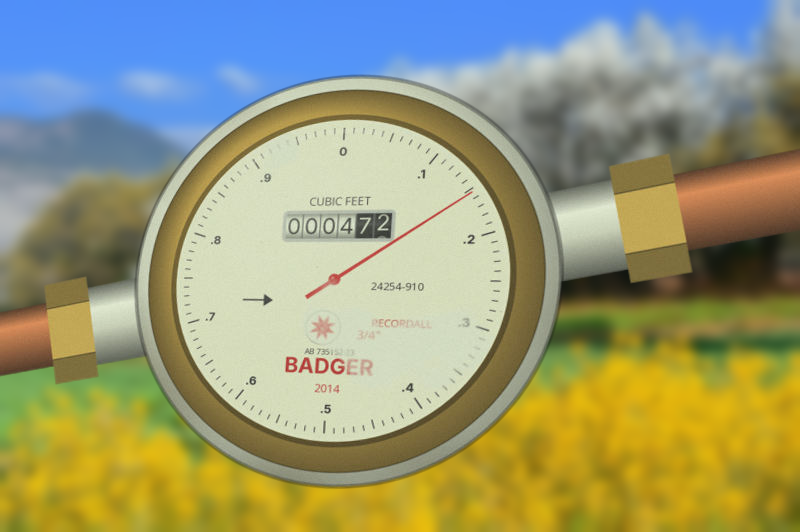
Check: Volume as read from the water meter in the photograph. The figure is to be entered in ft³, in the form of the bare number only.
472.15
